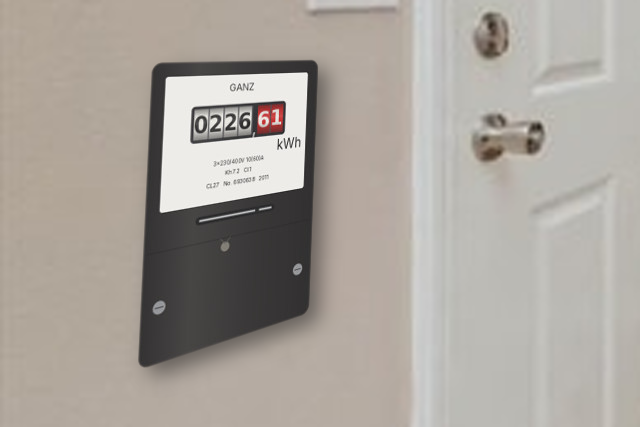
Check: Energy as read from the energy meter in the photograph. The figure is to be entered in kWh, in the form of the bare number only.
226.61
